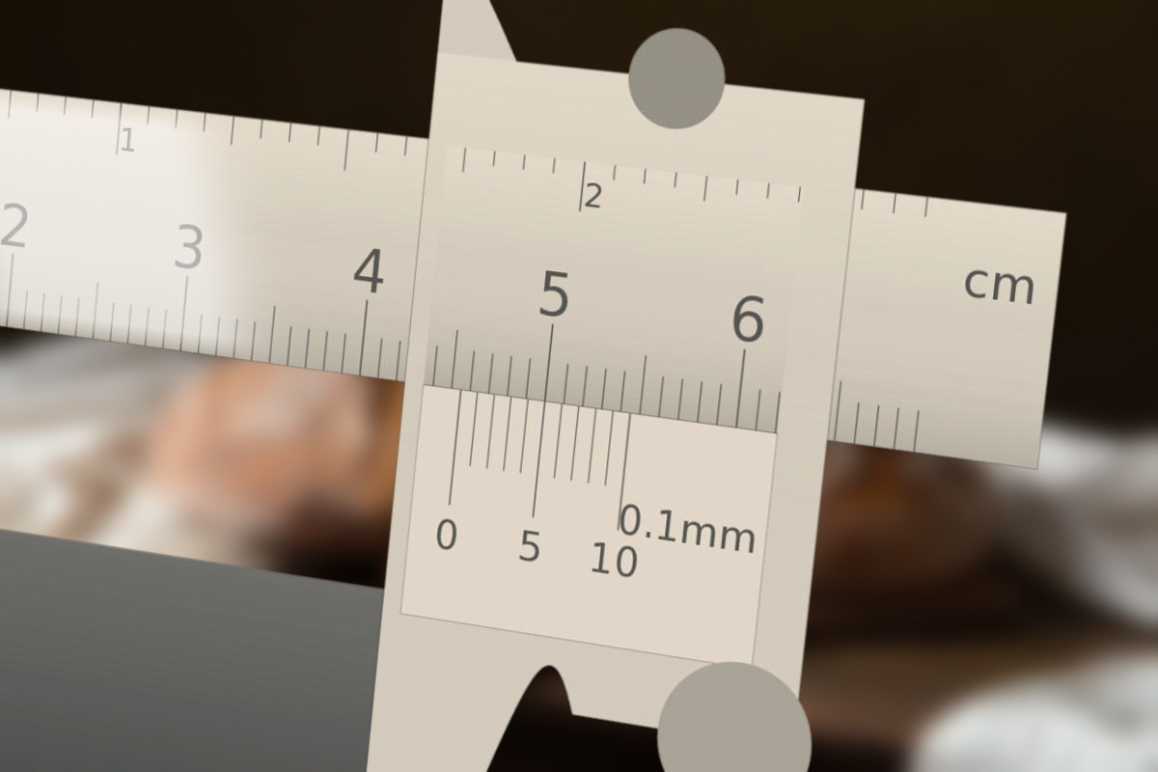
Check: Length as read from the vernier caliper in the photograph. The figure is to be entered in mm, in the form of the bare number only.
45.5
